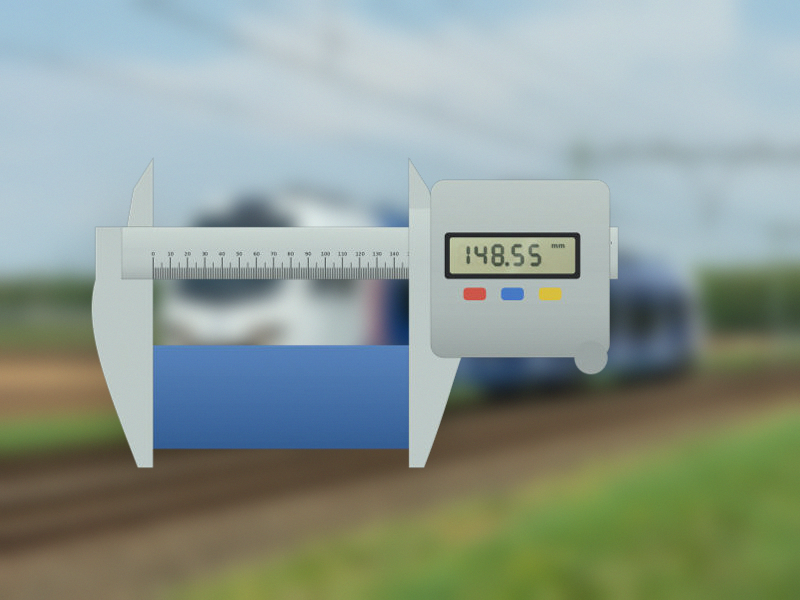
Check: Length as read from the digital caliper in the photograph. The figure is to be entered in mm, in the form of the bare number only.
148.55
